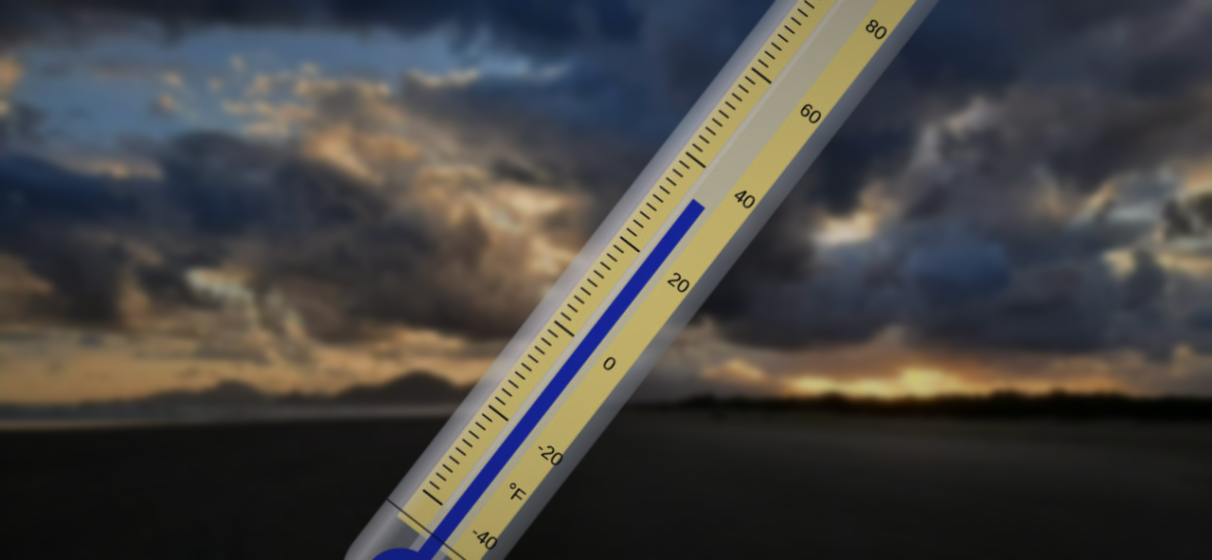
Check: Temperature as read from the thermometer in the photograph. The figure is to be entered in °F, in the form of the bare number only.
34
